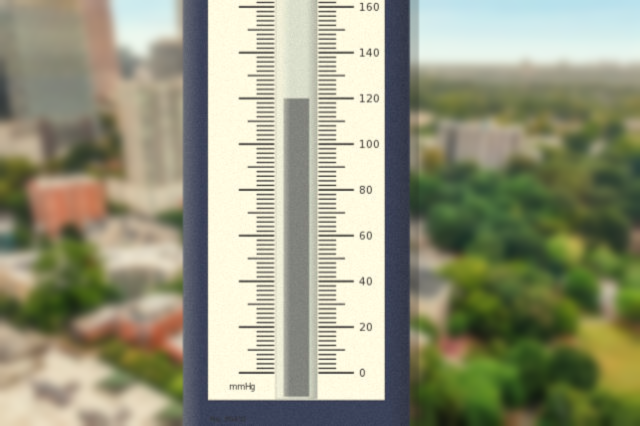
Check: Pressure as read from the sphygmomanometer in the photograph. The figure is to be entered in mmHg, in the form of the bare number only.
120
